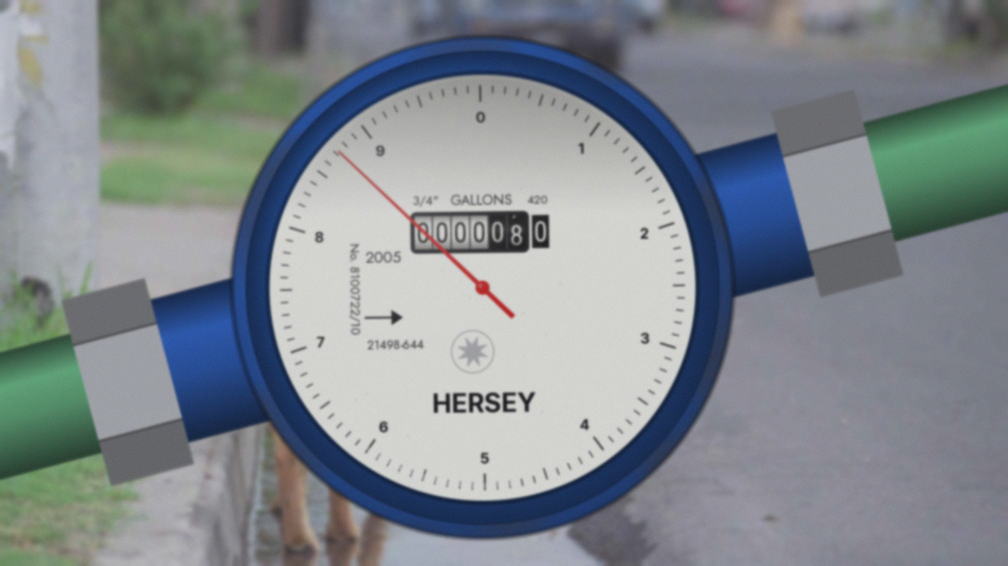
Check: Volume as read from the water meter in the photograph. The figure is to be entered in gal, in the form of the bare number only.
78.7
